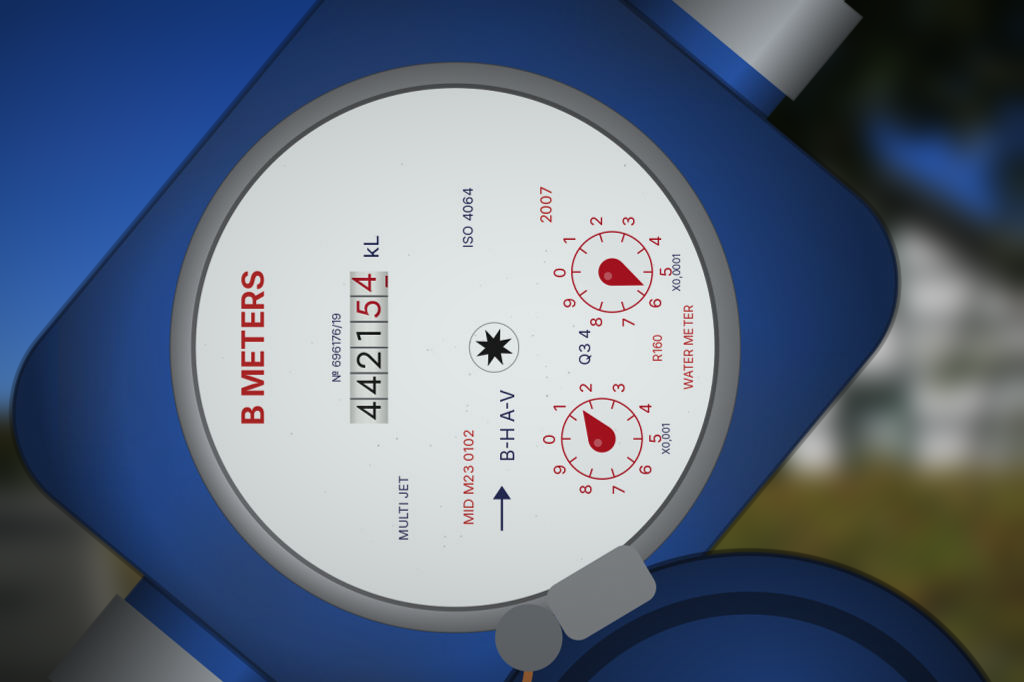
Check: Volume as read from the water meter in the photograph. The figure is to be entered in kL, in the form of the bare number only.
4421.5415
